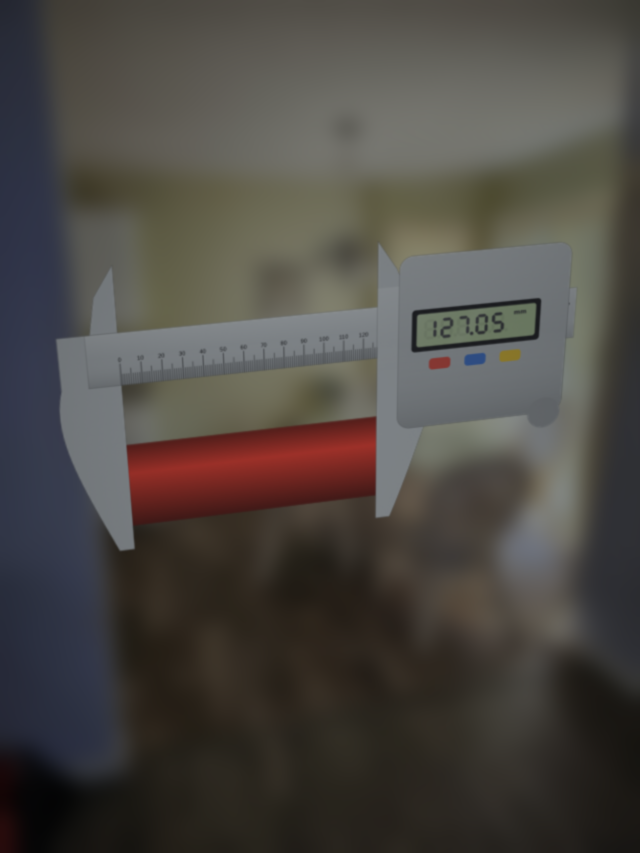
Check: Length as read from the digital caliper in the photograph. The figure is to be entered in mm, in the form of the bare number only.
127.05
